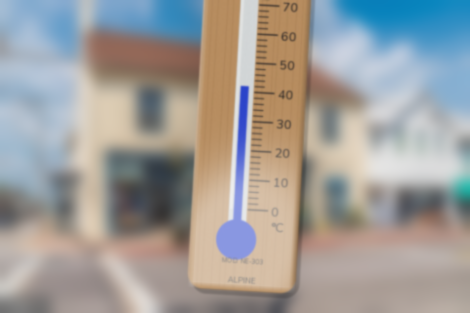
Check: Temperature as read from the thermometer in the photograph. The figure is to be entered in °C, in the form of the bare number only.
42
